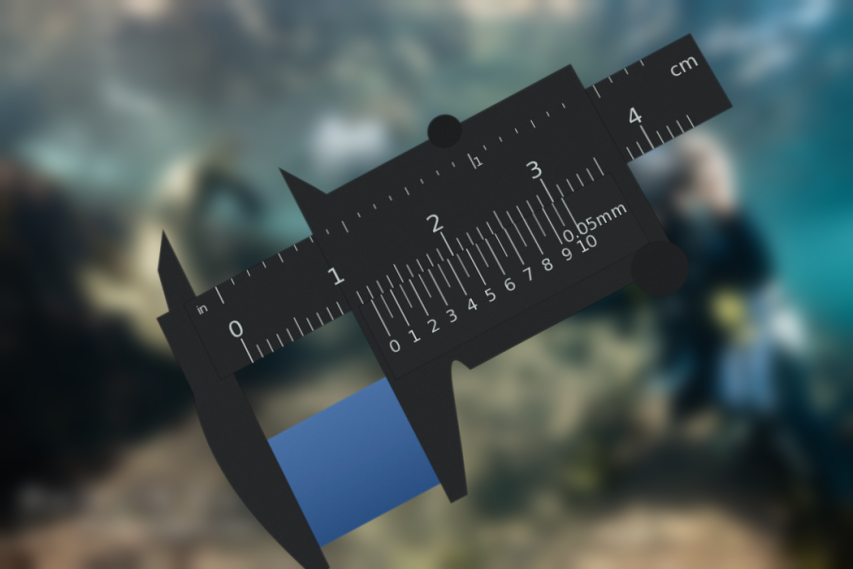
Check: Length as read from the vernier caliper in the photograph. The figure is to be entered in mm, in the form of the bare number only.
11.8
